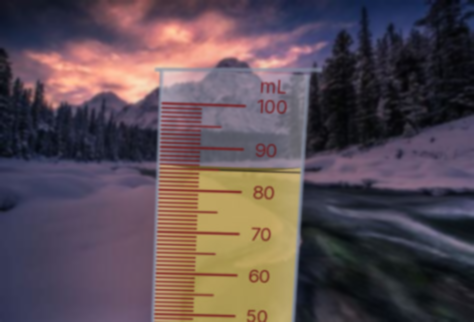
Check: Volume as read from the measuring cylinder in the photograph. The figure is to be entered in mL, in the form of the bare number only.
85
